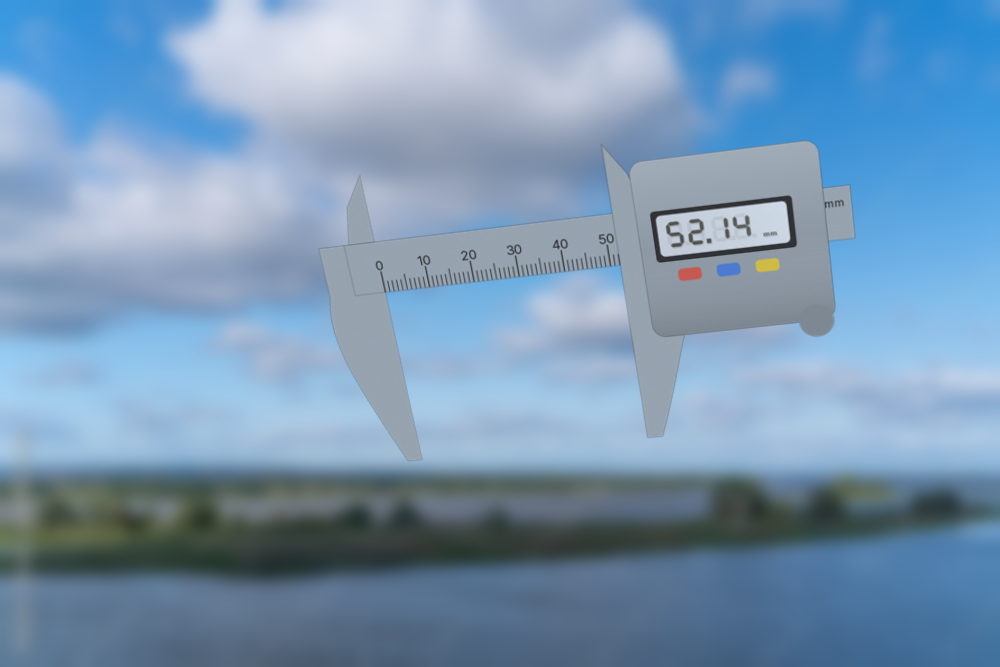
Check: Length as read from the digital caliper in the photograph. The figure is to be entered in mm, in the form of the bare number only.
52.14
